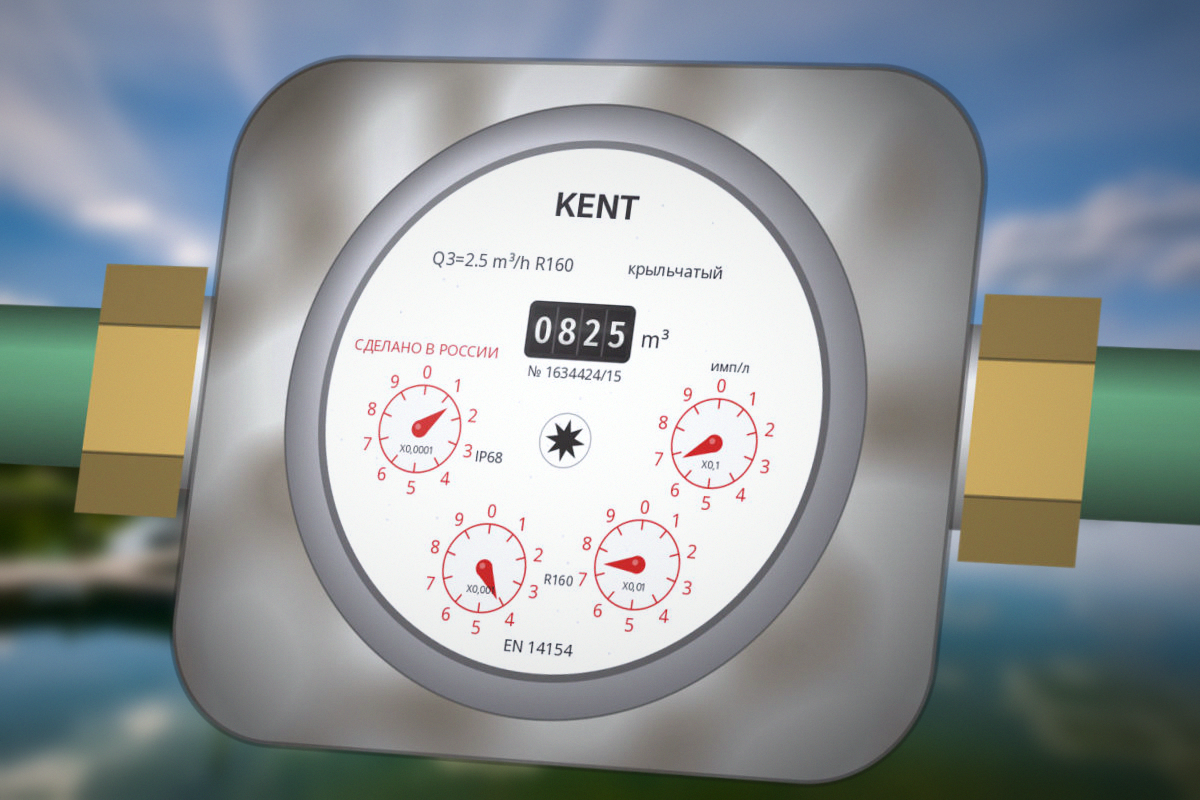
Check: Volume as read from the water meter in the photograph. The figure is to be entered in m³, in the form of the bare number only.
825.6741
